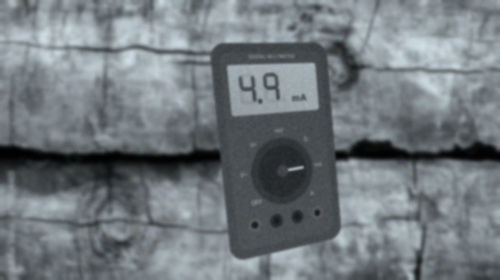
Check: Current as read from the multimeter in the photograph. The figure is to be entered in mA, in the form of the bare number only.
4.9
